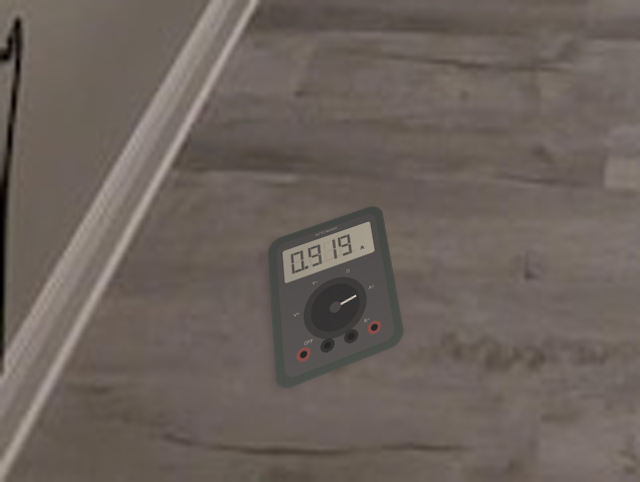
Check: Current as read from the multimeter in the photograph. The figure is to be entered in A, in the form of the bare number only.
0.919
